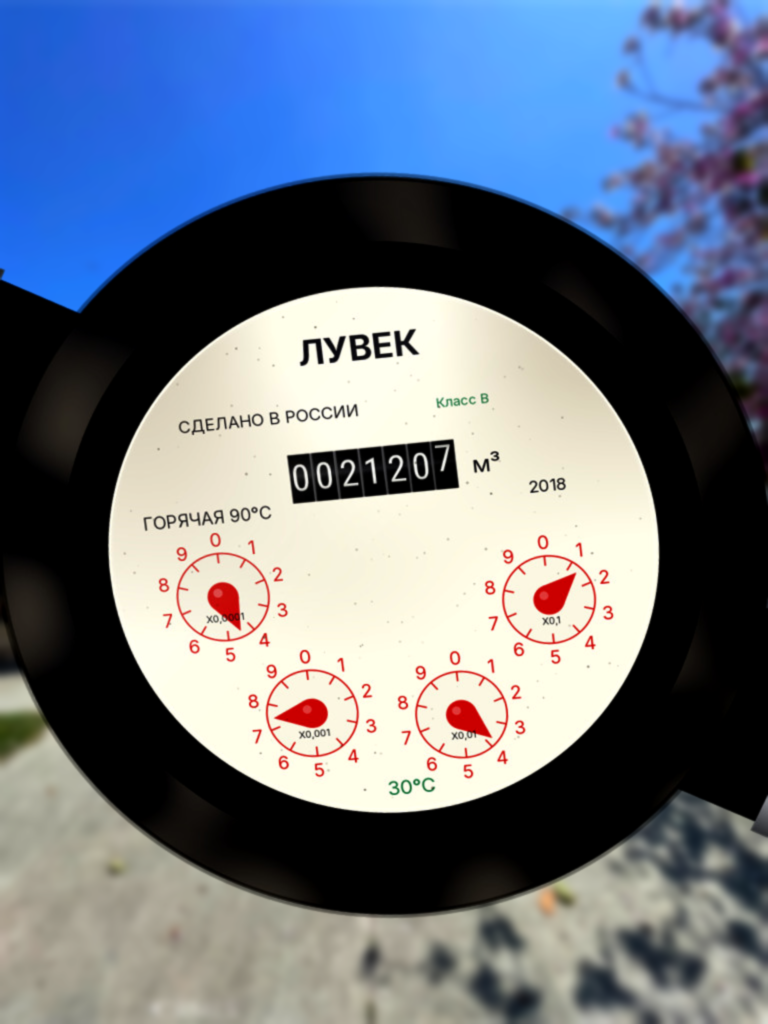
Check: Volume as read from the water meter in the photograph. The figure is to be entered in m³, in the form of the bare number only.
21207.1374
